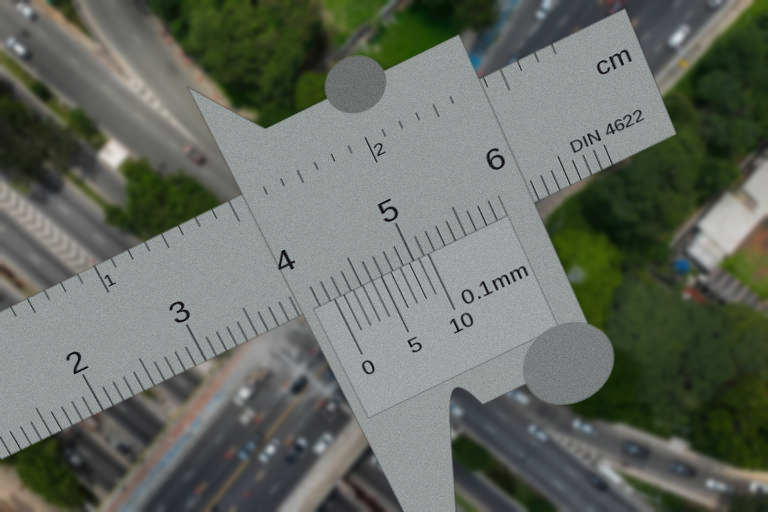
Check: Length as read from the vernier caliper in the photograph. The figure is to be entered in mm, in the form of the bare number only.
42.4
